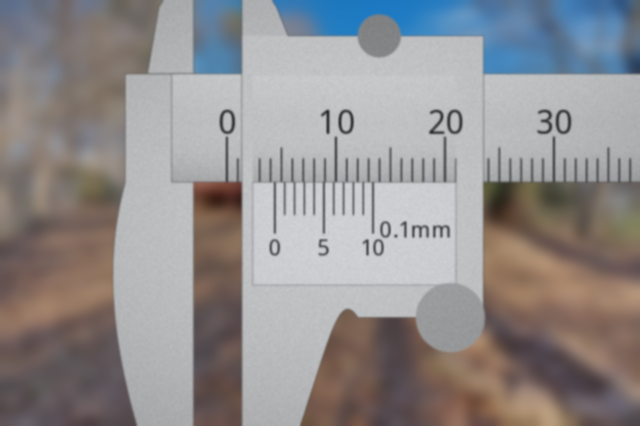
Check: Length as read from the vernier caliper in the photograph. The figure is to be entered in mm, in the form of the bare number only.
4.4
